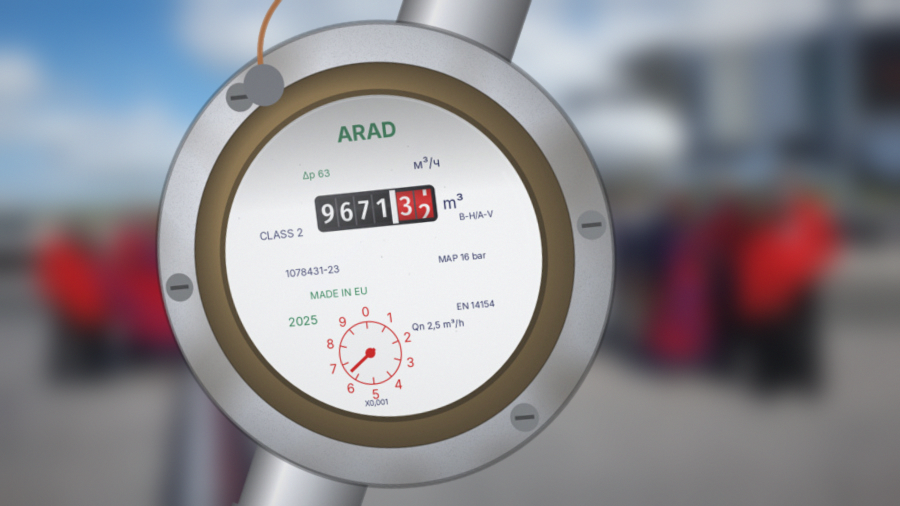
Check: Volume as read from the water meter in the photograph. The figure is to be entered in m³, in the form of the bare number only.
9671.316
